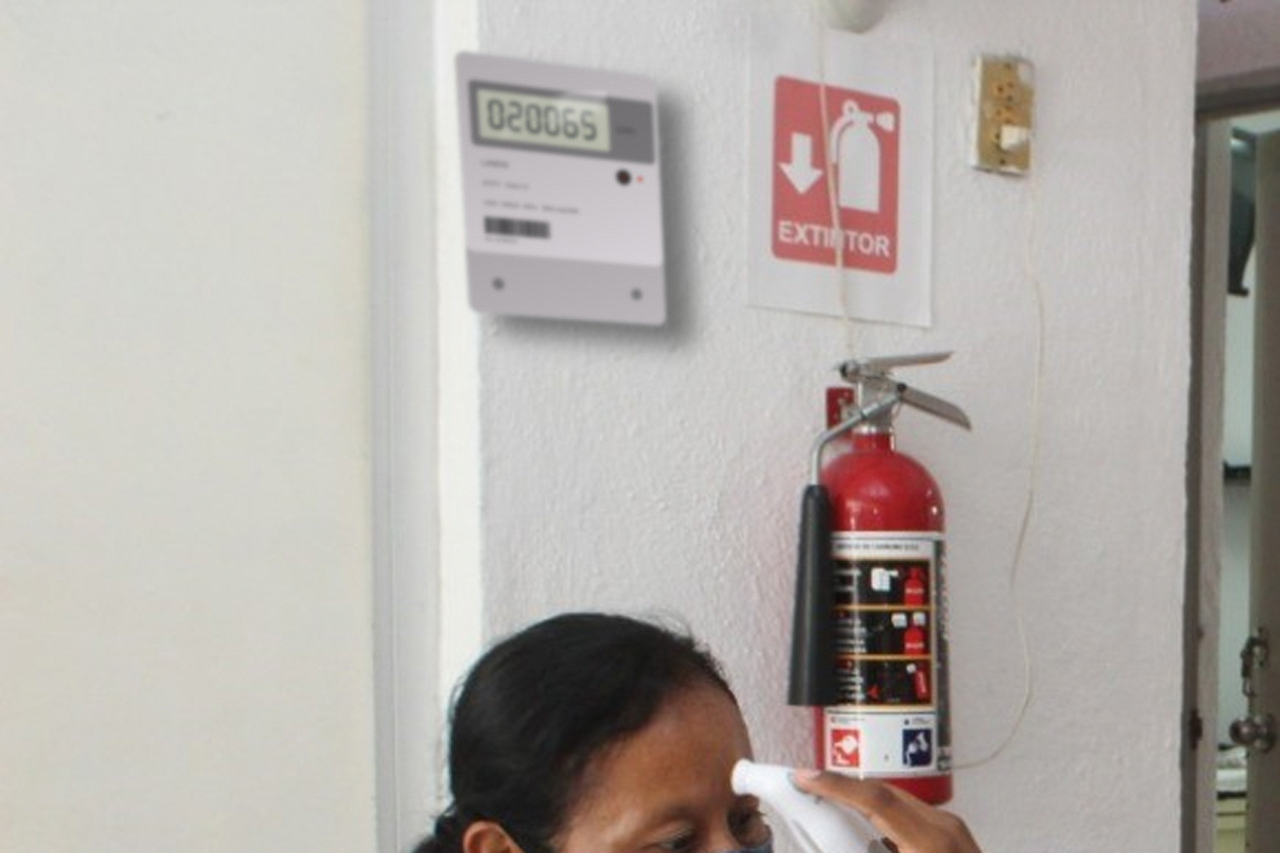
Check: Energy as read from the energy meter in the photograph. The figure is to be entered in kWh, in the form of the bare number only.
20065
